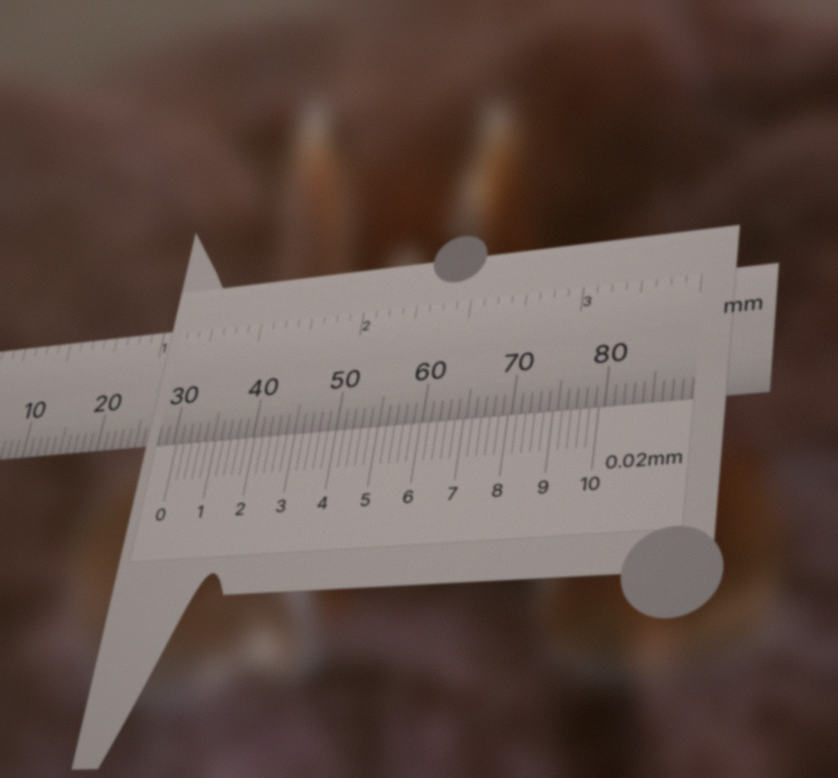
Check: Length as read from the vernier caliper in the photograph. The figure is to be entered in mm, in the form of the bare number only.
30.4
